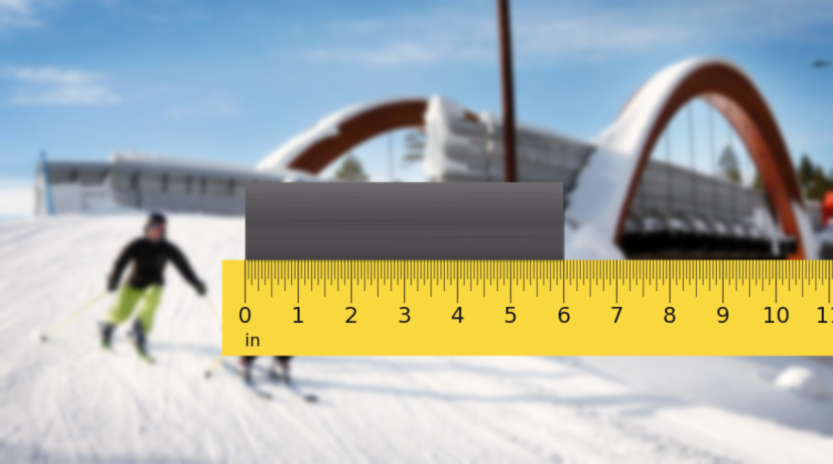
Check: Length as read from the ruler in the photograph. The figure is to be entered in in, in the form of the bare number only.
6
